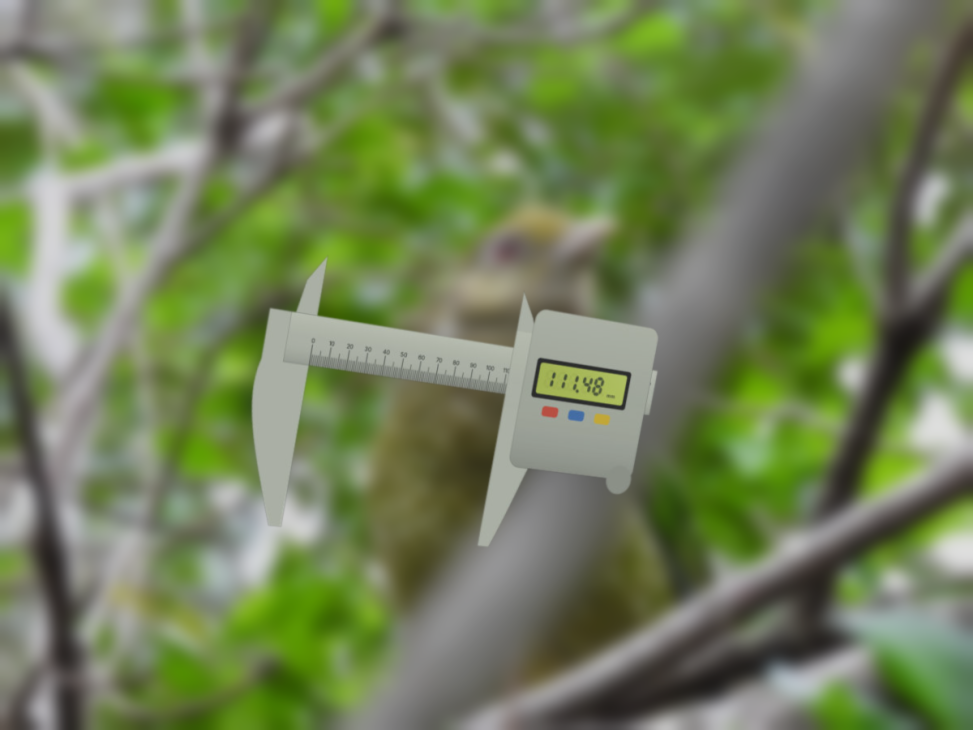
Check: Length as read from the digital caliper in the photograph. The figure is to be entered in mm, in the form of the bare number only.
111.48
